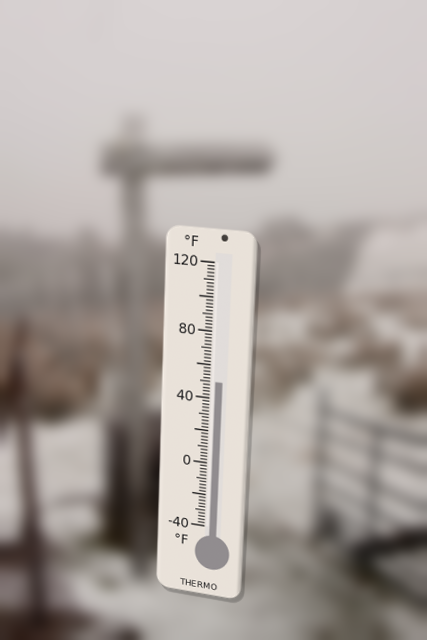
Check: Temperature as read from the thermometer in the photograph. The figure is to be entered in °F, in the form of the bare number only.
50
